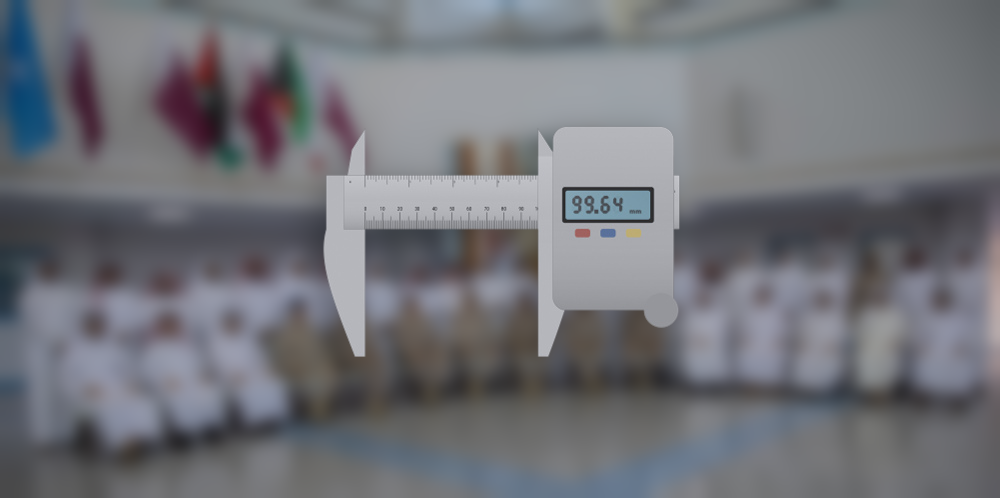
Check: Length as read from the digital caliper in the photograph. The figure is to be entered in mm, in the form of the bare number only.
99.64
